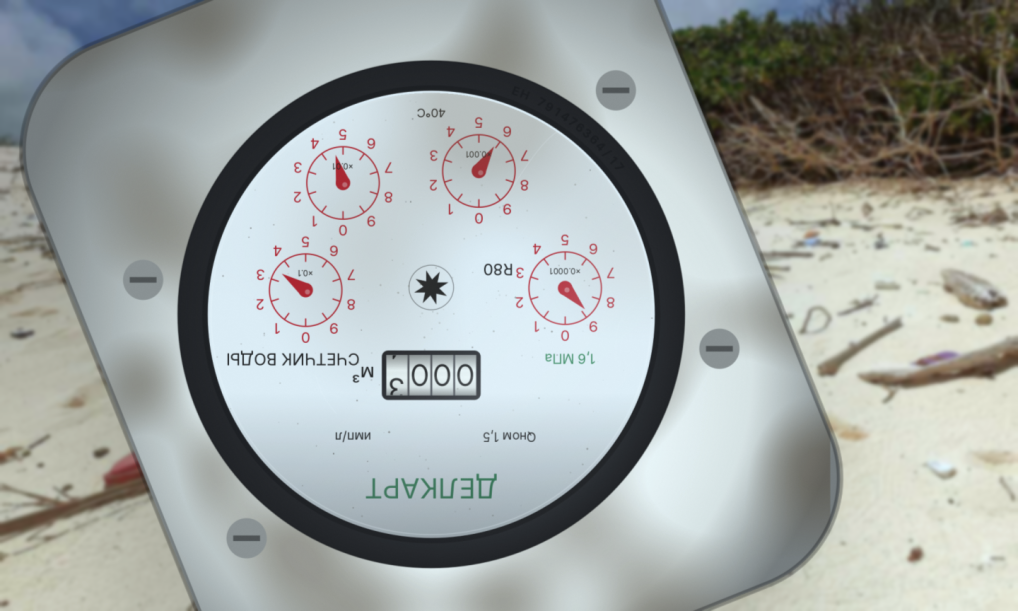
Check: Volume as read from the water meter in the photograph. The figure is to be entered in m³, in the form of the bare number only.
3.3458
